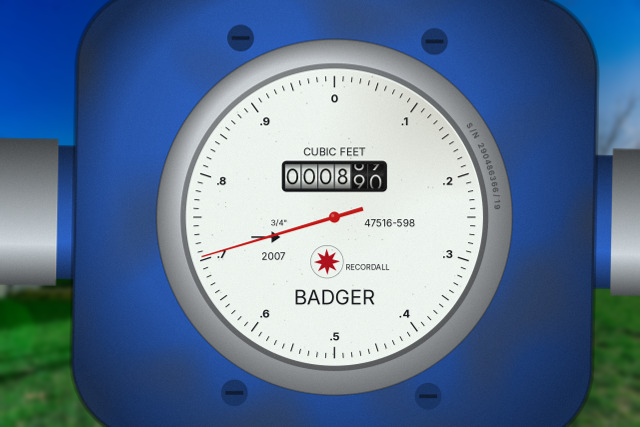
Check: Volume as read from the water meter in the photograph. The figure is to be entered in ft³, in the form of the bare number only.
889.70
